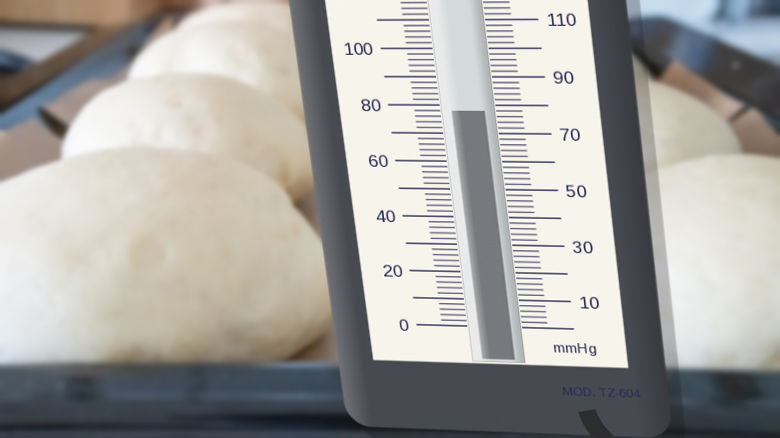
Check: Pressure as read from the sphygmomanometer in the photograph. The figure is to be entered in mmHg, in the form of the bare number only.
78
